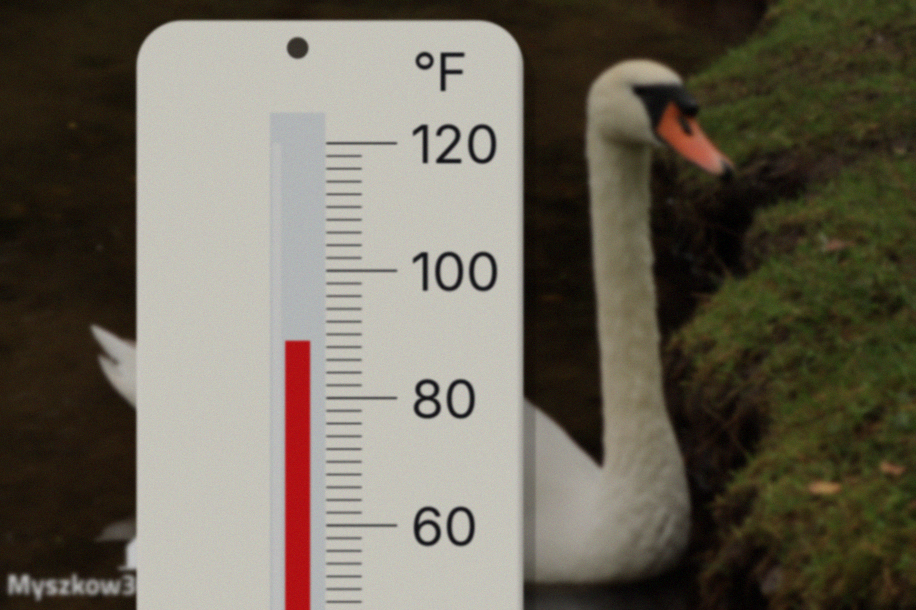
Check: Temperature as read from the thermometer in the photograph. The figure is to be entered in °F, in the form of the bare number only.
89
